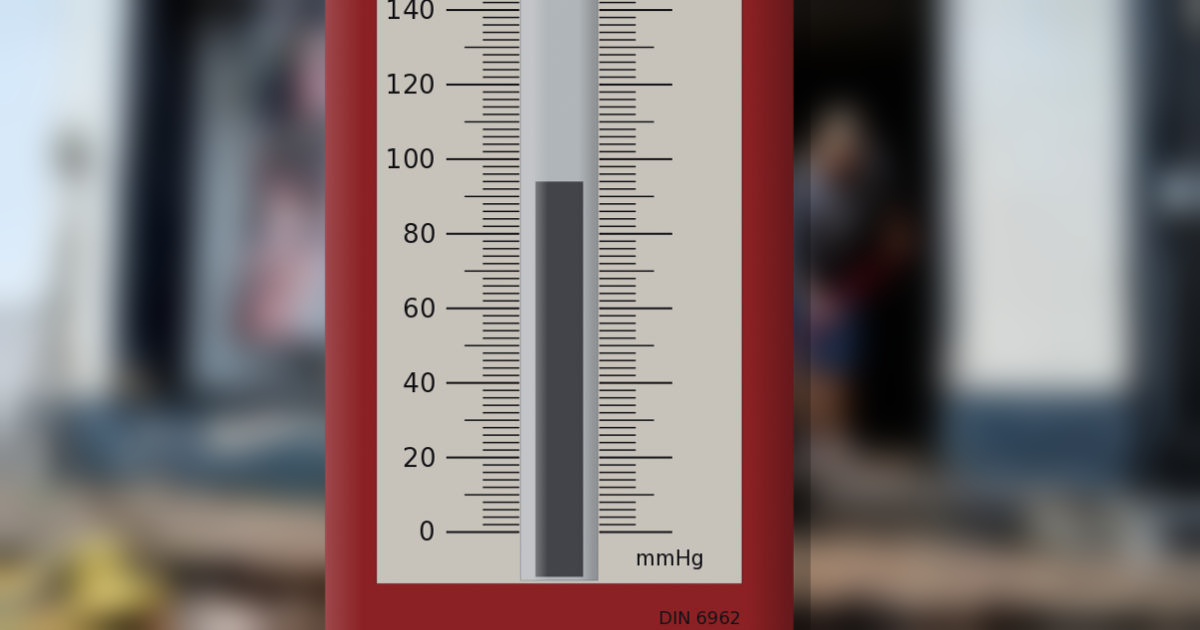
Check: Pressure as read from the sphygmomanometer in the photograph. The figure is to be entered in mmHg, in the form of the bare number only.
94
